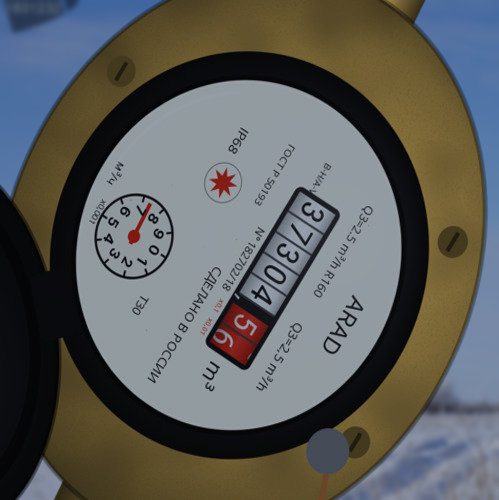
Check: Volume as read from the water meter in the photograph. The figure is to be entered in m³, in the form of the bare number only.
37304.557
